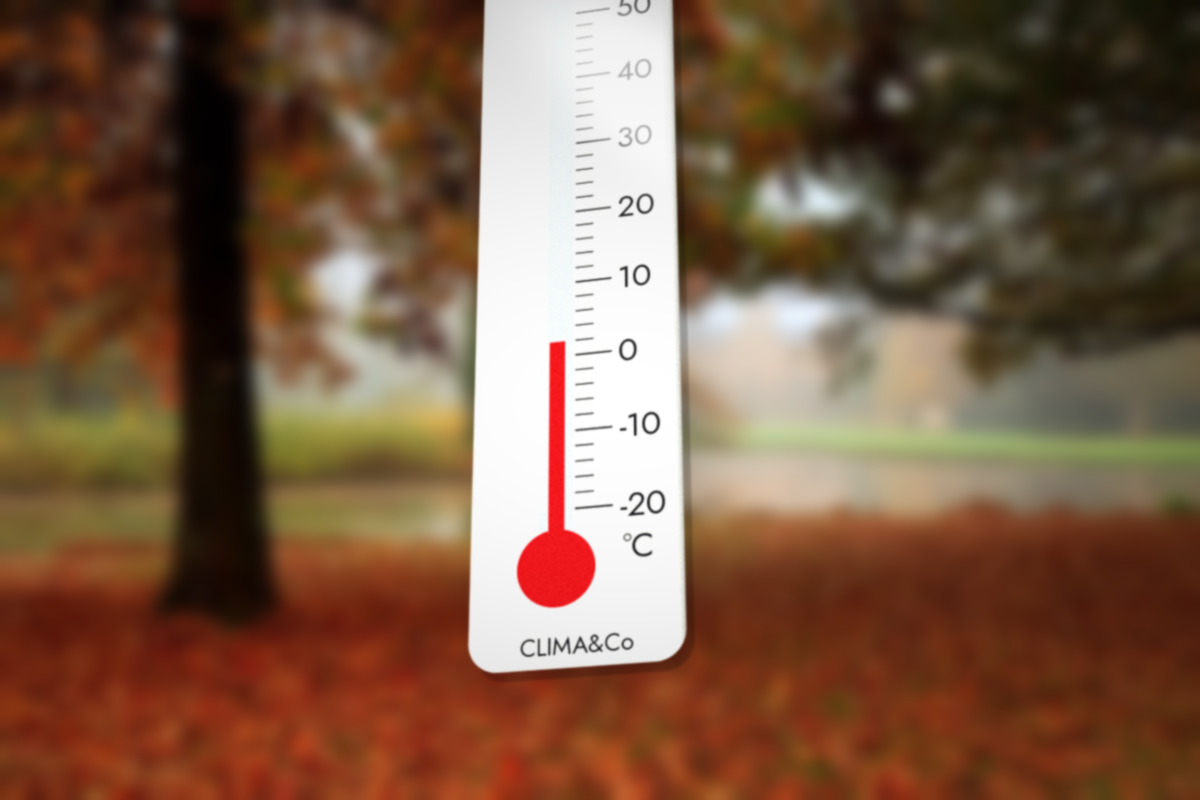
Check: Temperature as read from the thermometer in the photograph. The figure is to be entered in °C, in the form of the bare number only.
2
